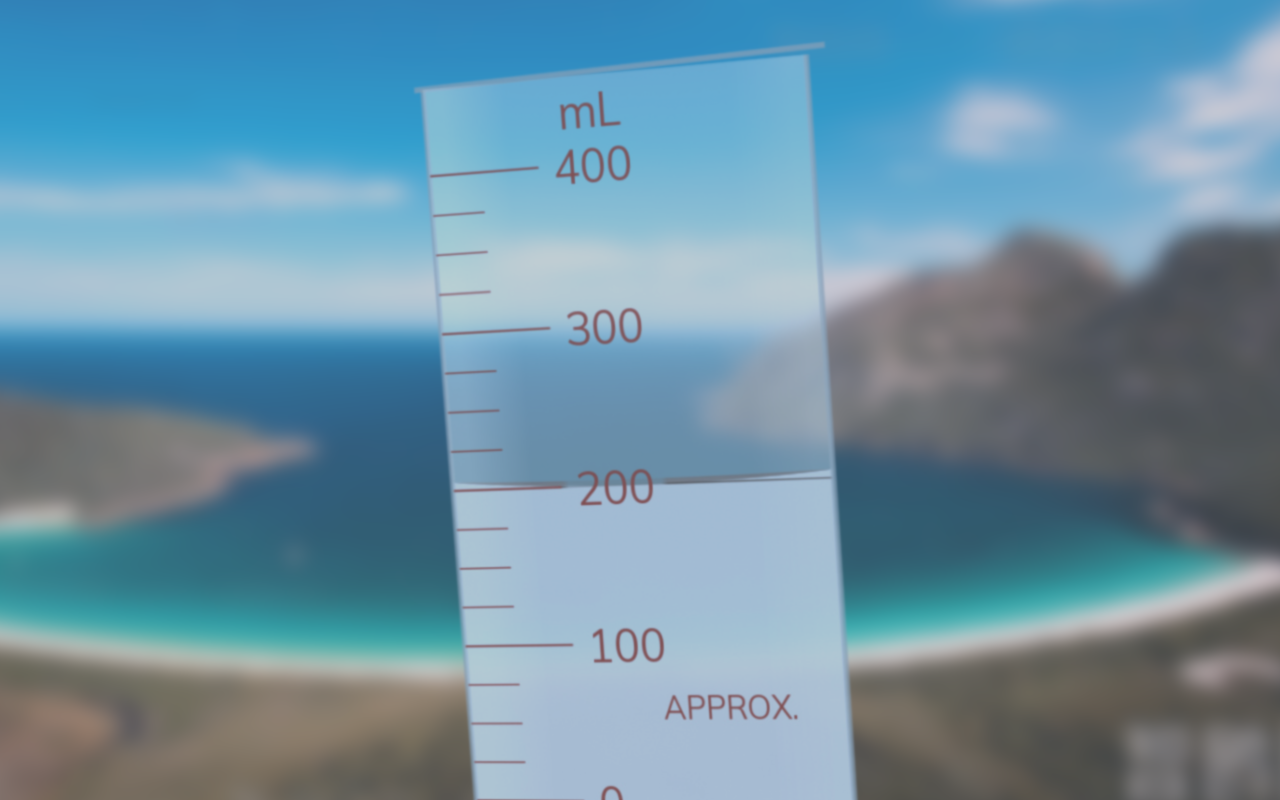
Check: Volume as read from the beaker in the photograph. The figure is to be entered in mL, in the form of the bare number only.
200
